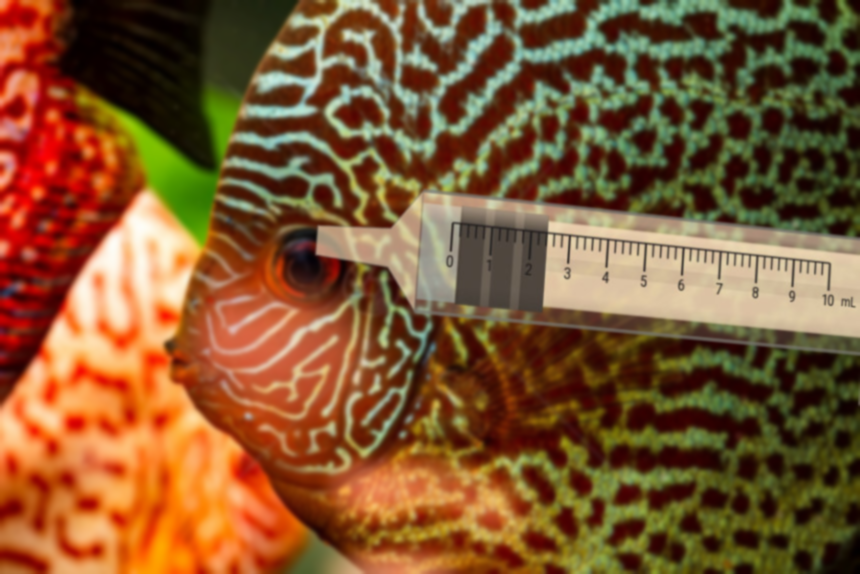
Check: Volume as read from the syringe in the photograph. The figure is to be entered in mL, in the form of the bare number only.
0.2
